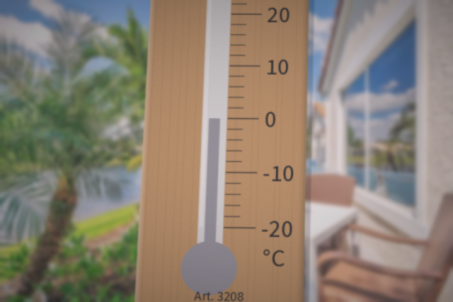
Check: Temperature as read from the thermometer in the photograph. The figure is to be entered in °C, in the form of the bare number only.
0
